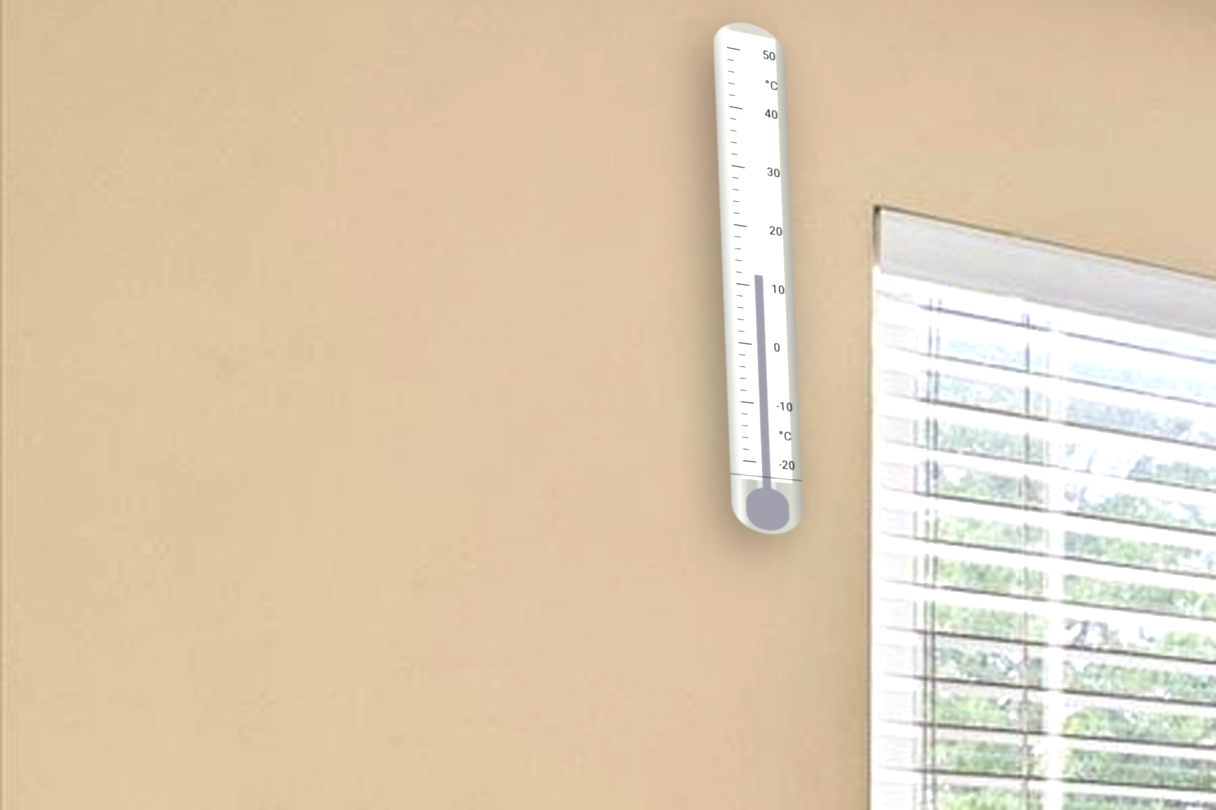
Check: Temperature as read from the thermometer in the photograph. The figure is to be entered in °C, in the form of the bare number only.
12
